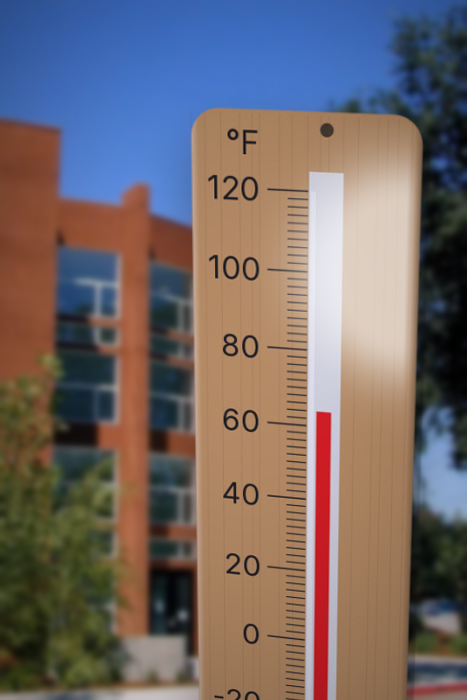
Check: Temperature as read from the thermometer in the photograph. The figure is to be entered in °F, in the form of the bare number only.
64
